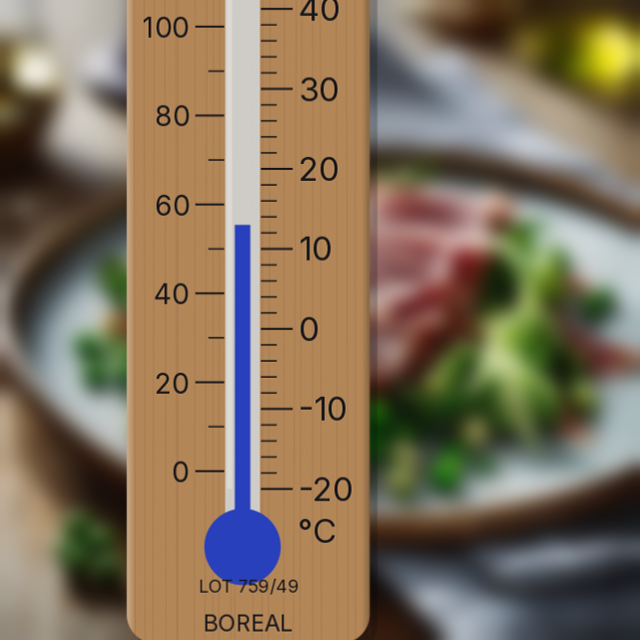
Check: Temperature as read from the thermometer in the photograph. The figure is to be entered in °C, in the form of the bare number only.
13
